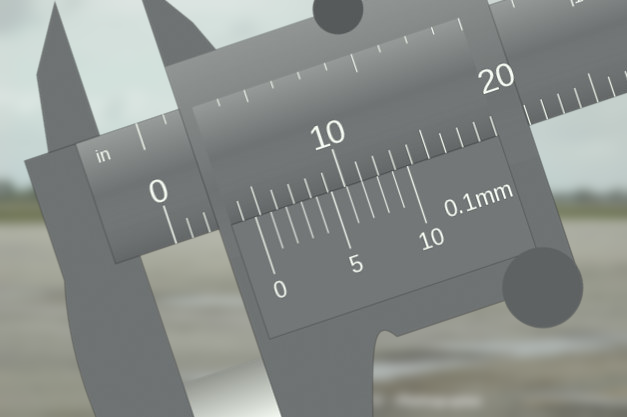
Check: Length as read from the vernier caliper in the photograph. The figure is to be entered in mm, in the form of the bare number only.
4.7
